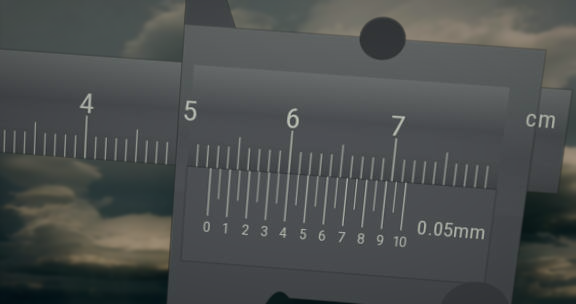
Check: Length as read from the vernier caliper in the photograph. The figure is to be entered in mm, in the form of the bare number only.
52.4
